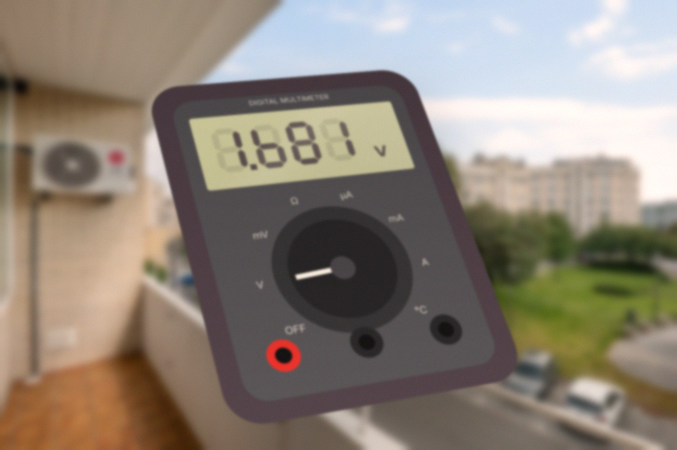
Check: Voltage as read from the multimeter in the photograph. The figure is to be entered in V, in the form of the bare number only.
1.681
